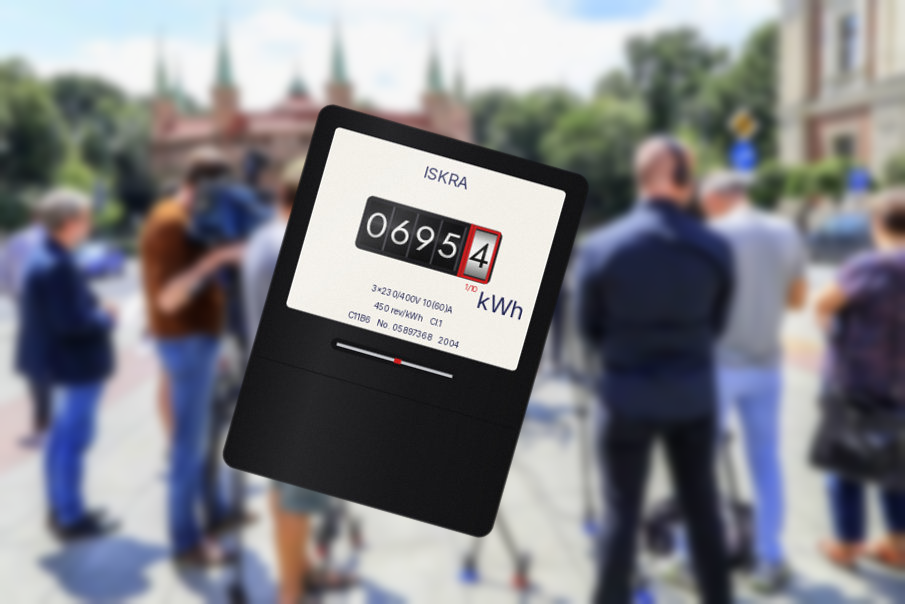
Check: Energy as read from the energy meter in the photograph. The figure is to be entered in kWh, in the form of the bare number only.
695.4
